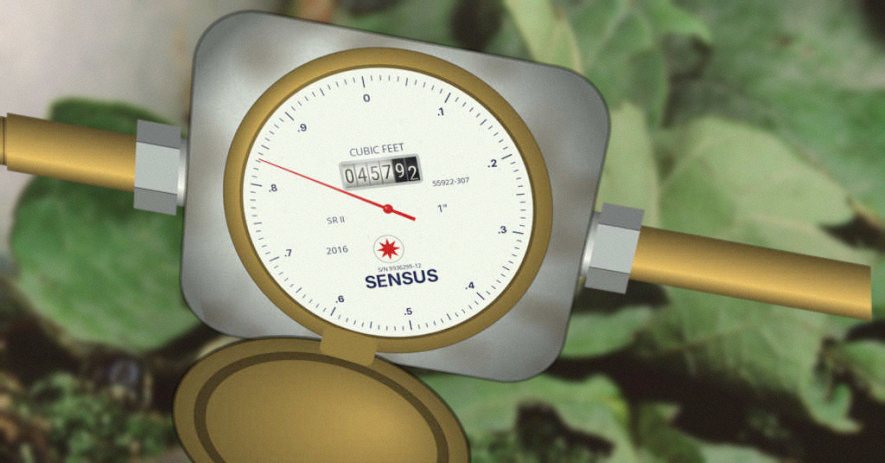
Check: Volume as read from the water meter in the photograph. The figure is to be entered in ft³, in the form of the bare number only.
45791.83
